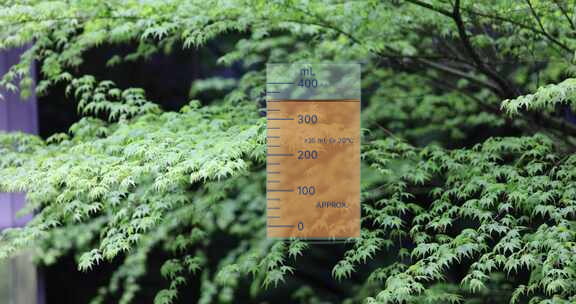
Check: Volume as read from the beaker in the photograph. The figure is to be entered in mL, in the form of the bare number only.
350
